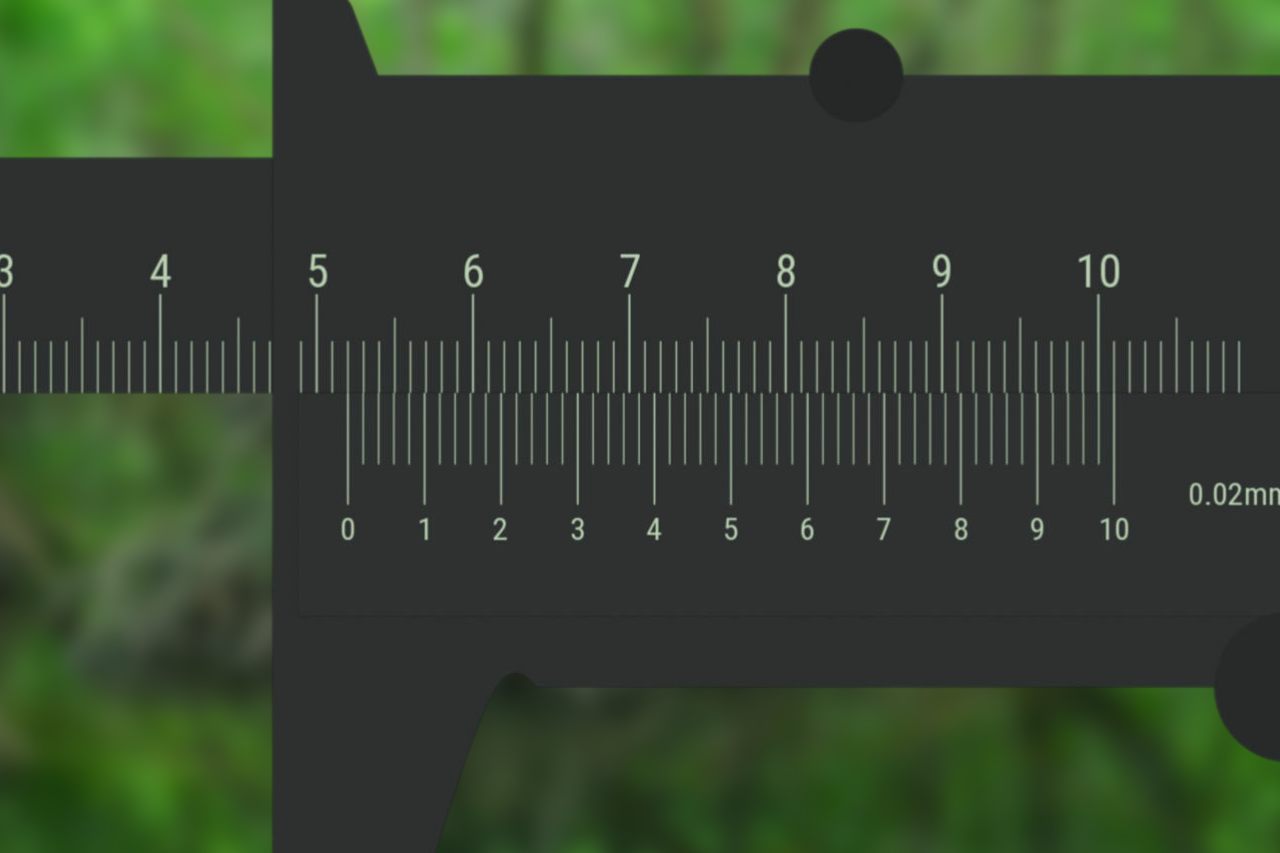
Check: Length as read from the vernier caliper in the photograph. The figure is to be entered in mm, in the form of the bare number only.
52.0
